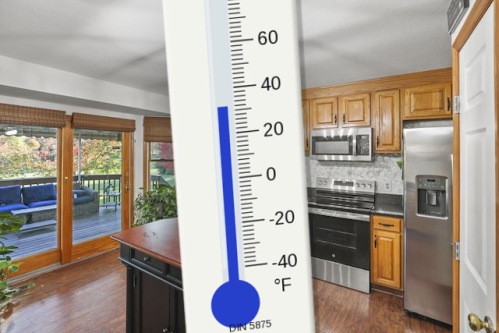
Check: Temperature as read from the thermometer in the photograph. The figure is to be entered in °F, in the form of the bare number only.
32
